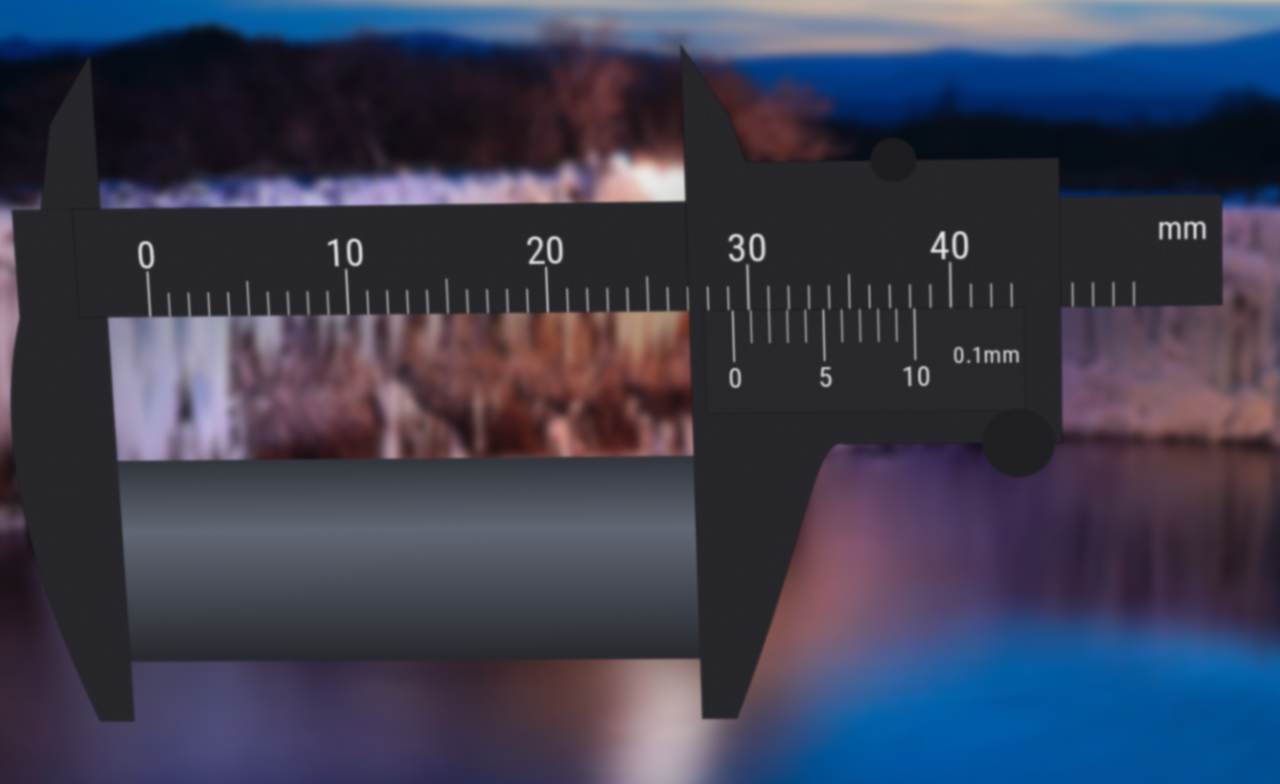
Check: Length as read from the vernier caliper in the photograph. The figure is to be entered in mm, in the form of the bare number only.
29.2
